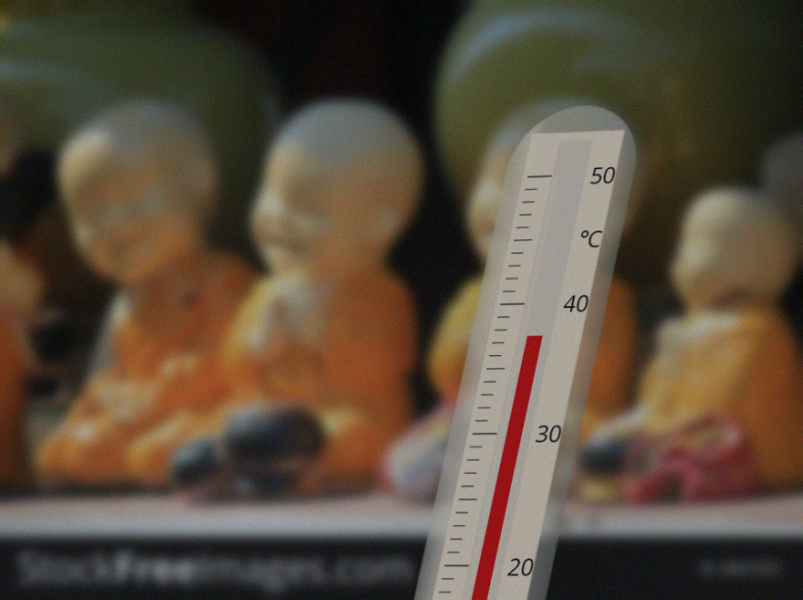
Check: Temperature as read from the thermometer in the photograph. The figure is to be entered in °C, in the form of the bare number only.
37.5
